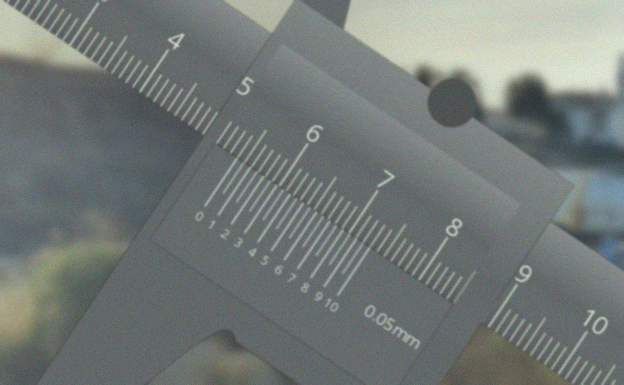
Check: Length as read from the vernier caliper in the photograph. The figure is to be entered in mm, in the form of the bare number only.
54.0
